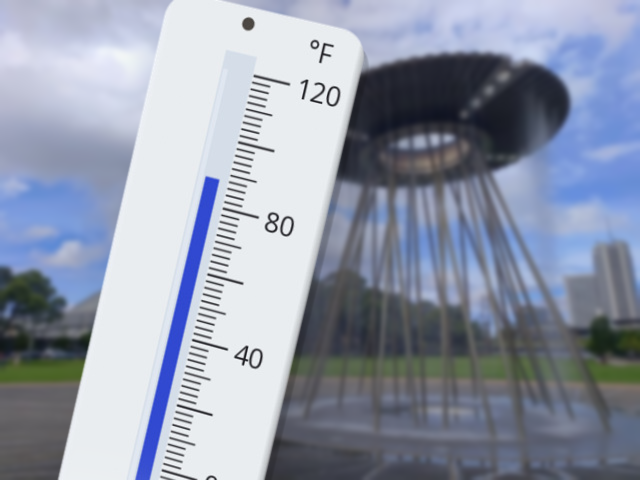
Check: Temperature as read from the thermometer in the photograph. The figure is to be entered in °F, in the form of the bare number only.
88
